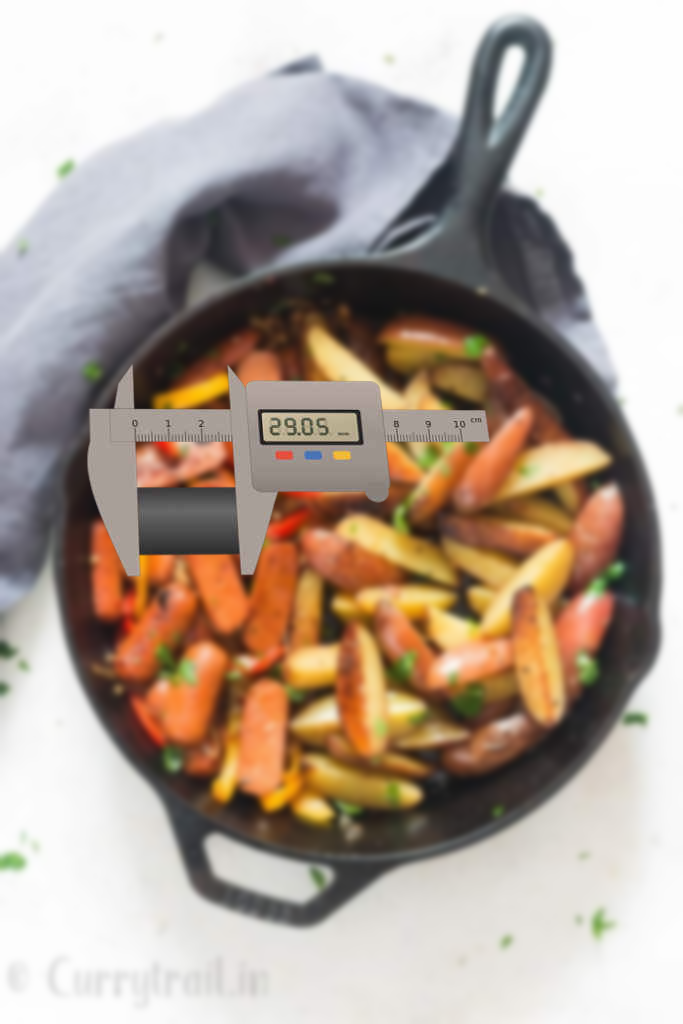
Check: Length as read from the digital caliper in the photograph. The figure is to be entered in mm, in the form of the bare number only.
29.05
